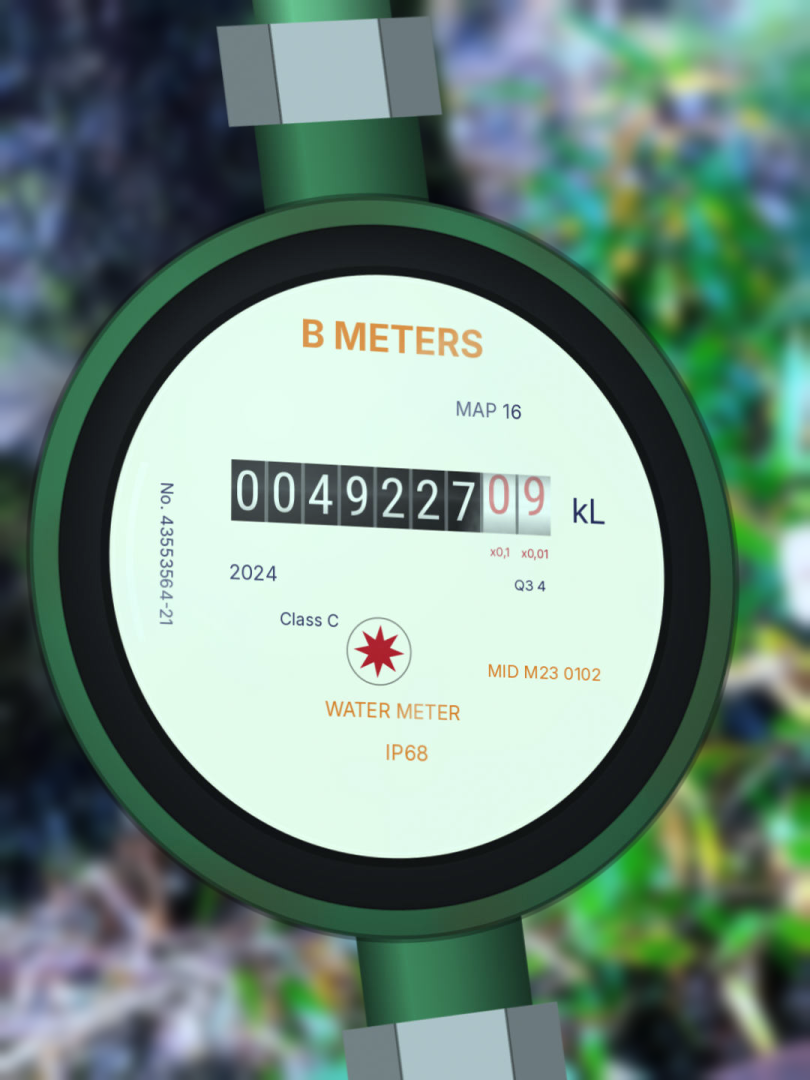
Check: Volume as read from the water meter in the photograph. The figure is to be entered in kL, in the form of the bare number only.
49227.09
